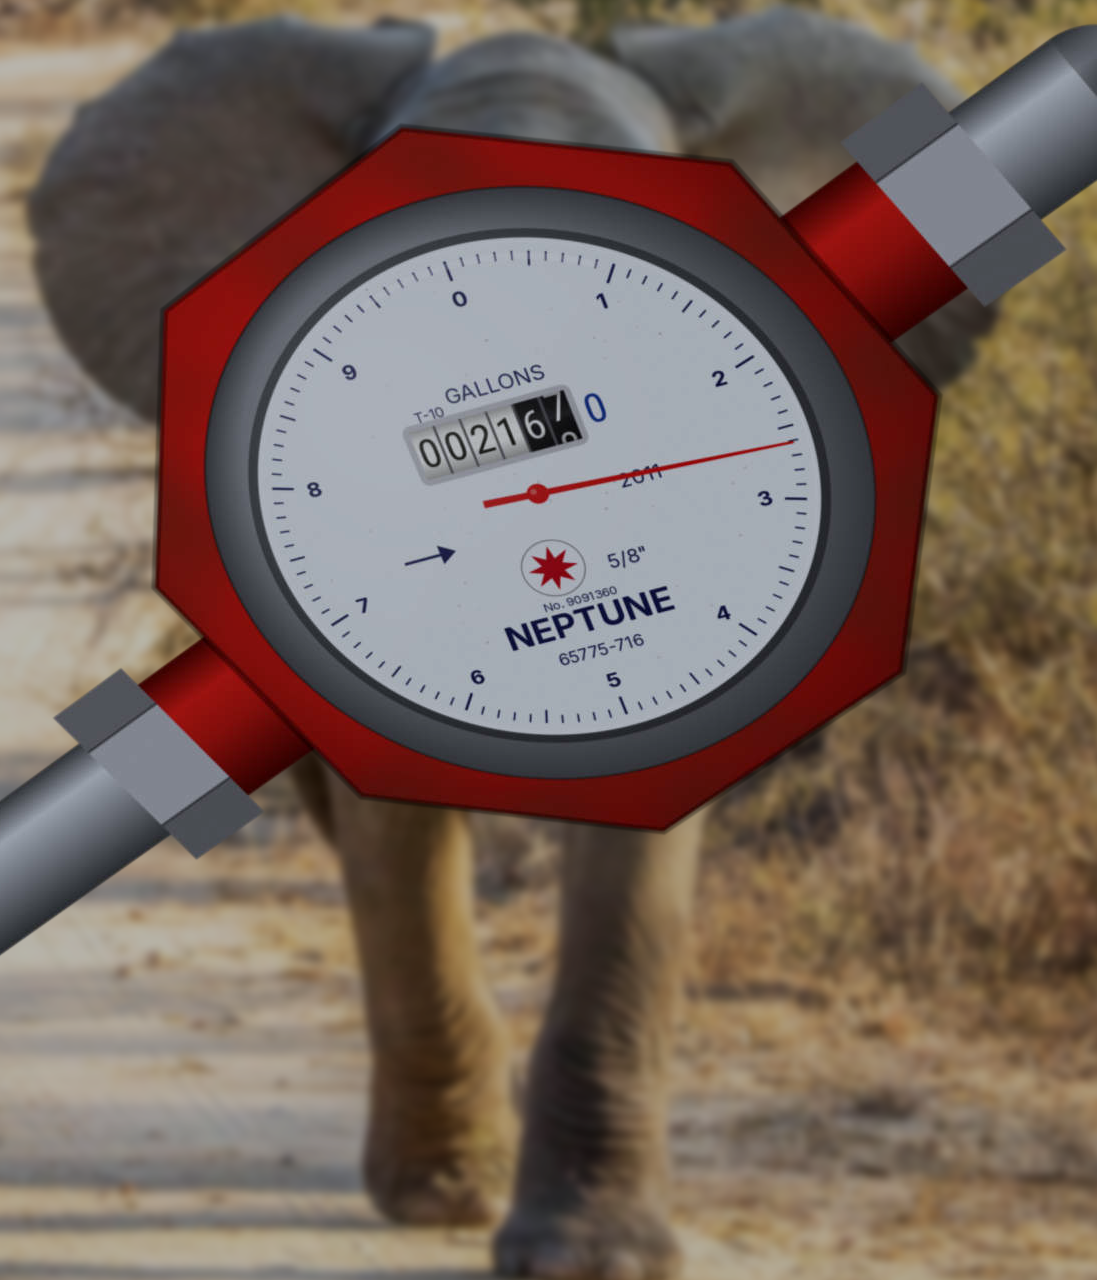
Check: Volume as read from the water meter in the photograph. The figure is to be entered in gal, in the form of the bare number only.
21672.6
